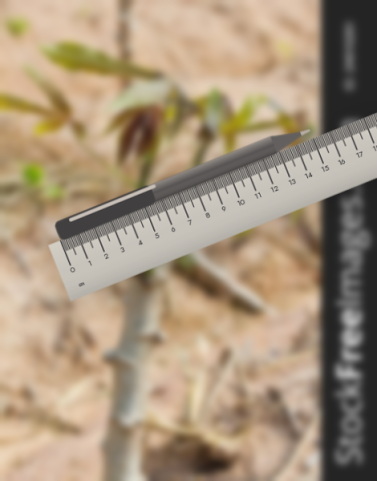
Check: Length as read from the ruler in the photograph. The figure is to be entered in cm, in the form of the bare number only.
15
